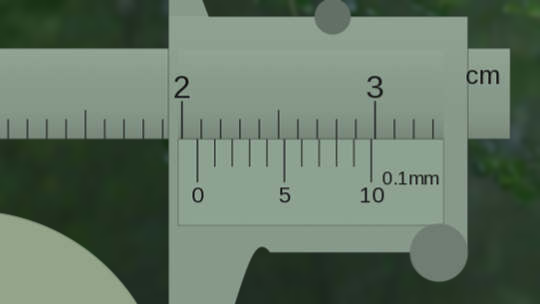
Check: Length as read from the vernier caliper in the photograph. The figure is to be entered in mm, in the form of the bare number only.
20.8
